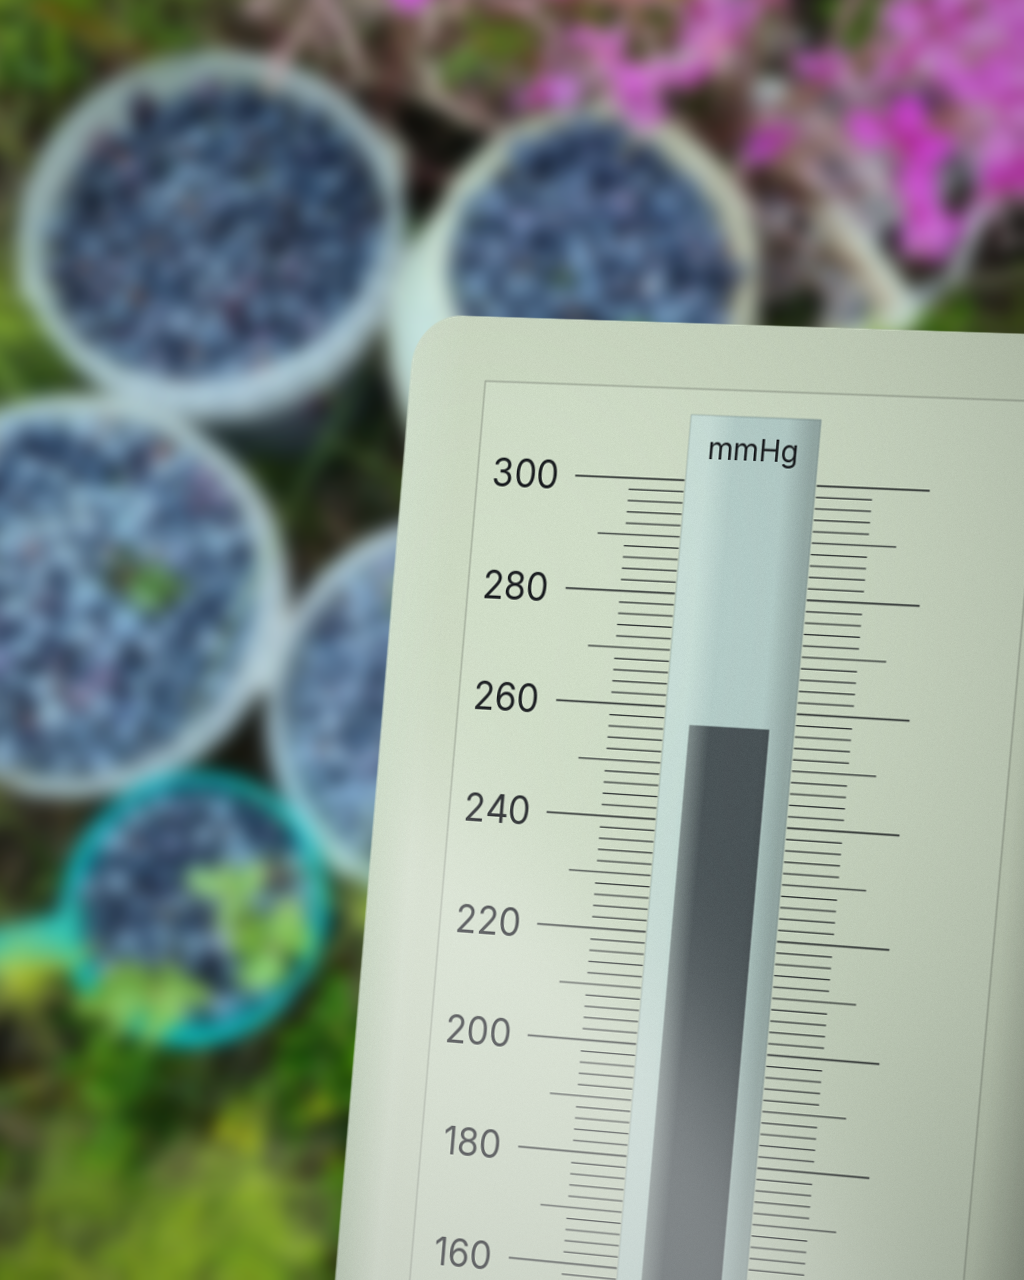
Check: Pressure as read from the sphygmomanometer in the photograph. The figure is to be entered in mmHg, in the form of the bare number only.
257
